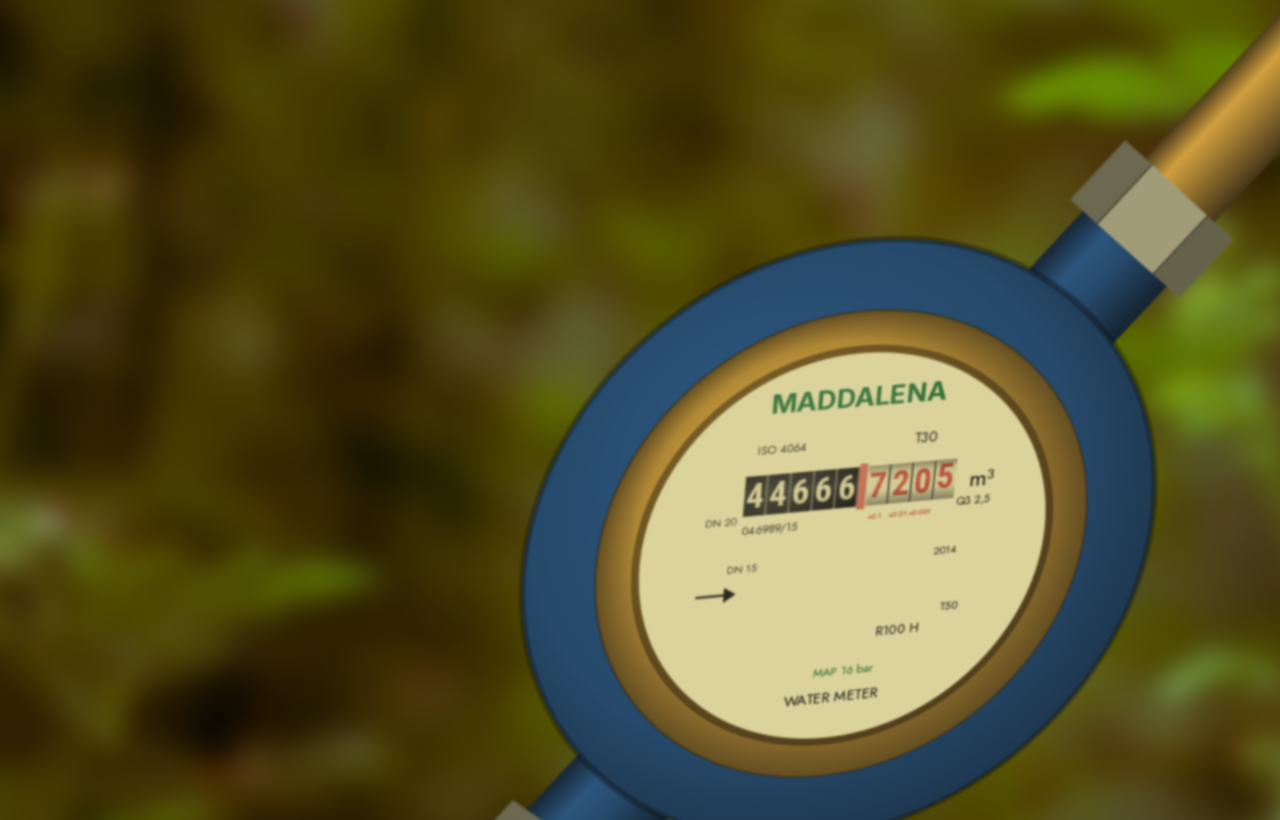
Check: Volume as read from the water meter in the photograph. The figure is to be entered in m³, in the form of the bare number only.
44666.7205
